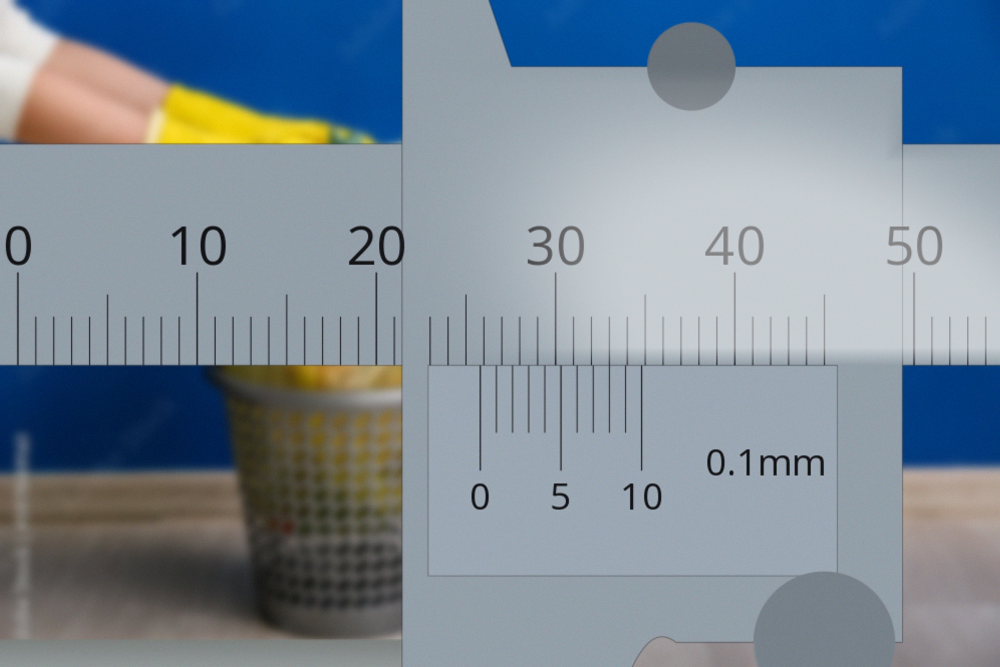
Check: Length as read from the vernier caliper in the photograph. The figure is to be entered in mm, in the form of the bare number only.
25.8
